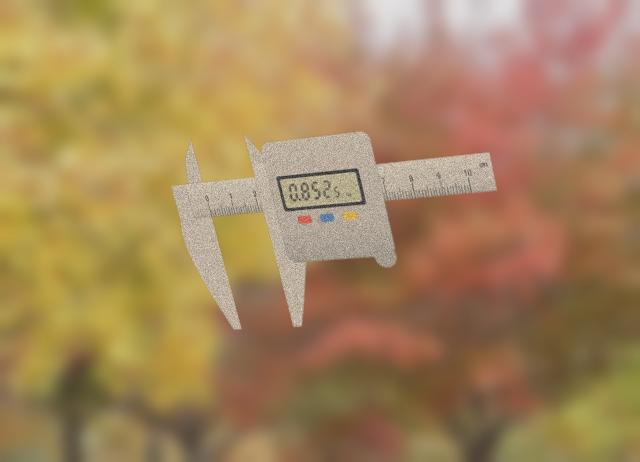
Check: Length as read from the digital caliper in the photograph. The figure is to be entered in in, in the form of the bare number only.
0.8525
